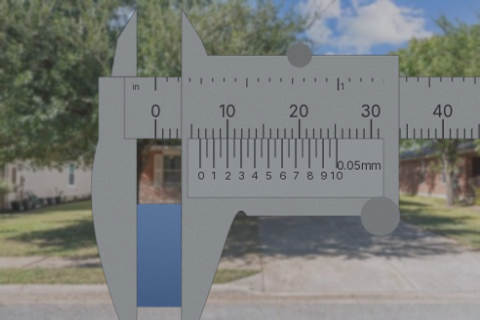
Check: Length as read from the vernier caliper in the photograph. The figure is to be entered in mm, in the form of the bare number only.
6.2
